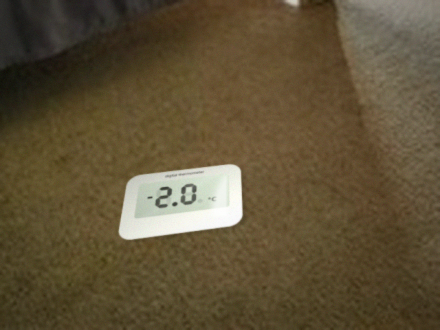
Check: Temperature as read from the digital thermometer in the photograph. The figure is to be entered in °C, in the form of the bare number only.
-2.0
